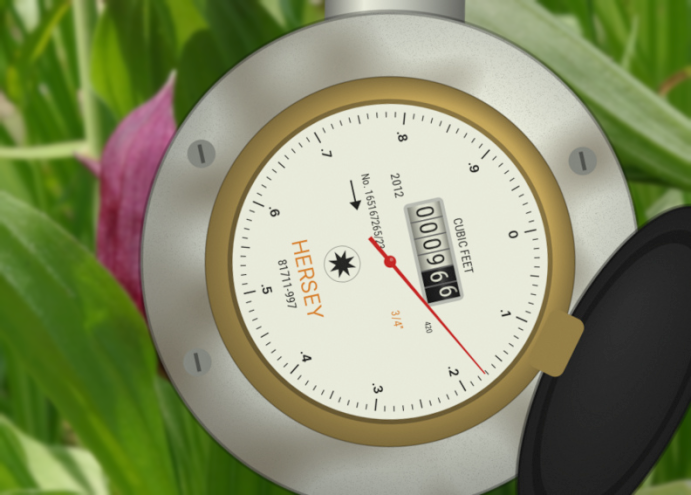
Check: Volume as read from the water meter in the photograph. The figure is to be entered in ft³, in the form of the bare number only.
966.17
